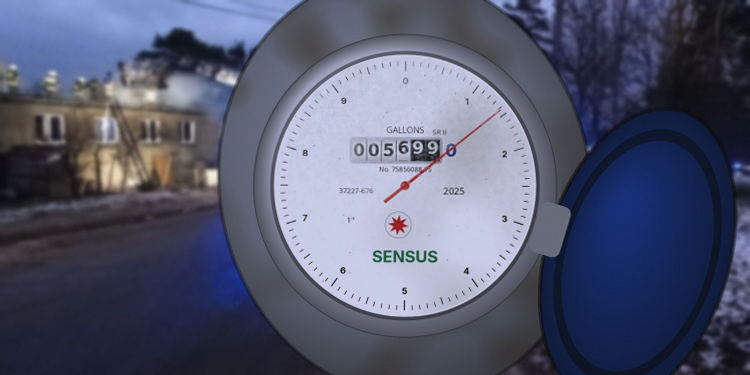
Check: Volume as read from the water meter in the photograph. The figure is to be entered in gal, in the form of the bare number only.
56991.4
